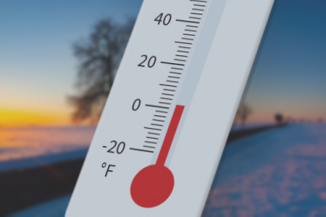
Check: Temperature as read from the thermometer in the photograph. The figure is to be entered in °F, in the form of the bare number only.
2
